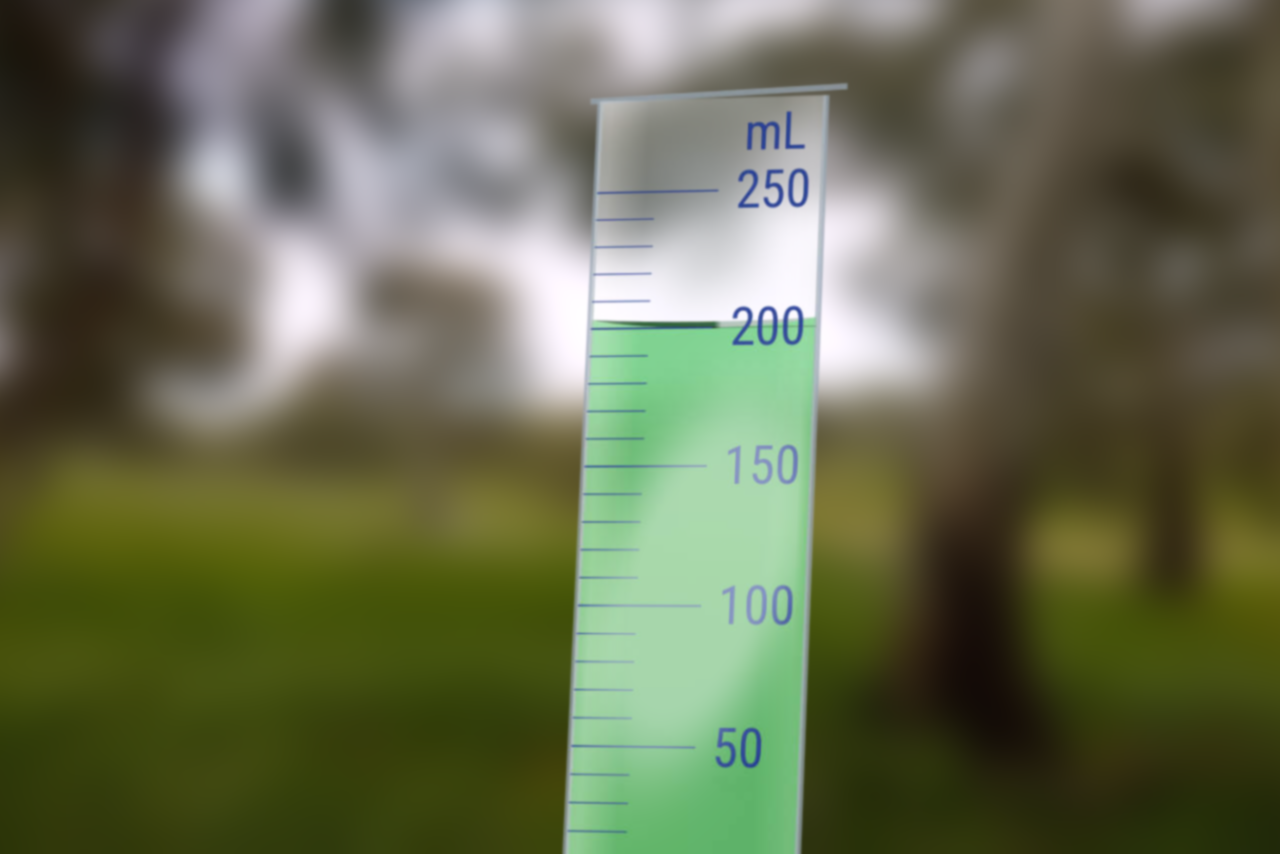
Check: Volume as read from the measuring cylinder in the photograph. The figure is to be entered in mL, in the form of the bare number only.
200
